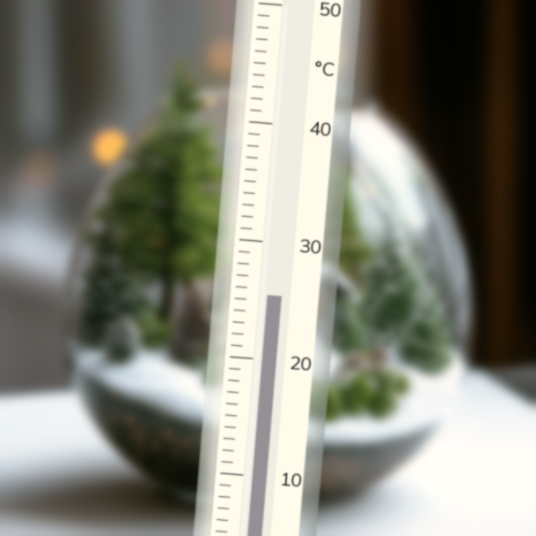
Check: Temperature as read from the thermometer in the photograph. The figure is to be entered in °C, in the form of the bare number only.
25.5
